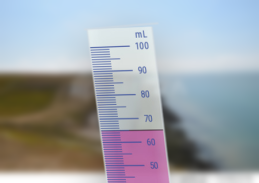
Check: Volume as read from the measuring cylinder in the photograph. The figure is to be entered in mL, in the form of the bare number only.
65
